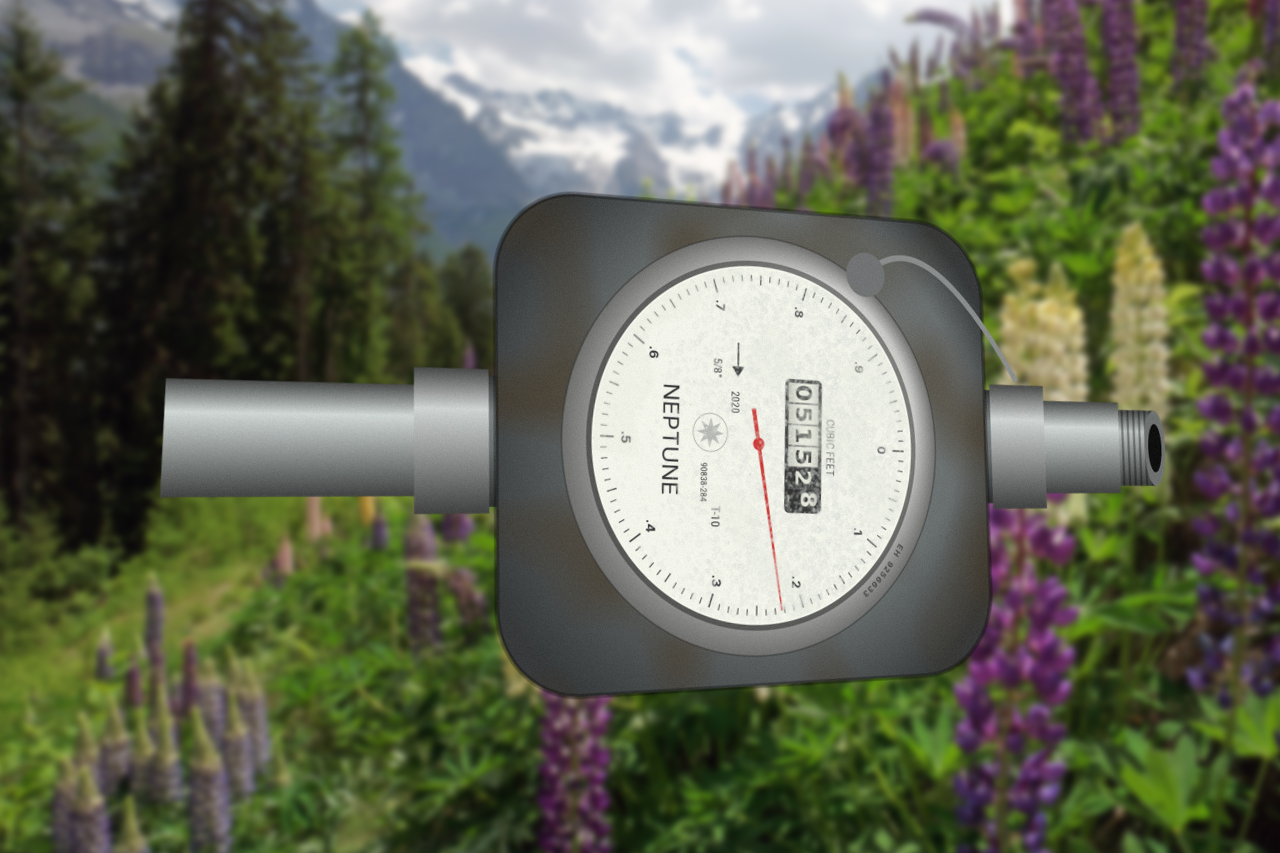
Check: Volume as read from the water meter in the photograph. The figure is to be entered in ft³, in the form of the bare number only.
51528.22
